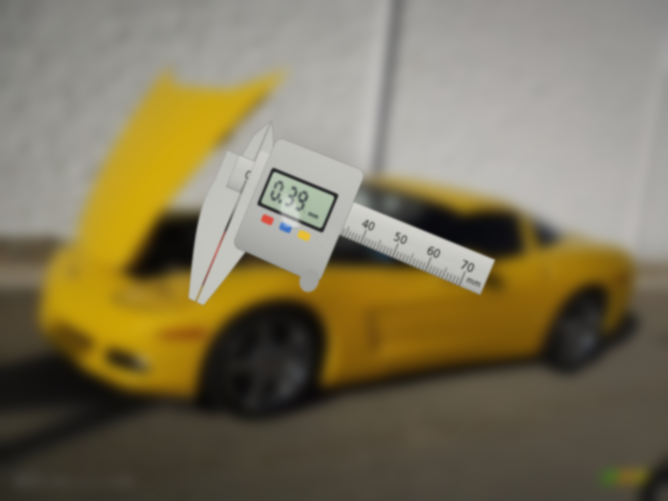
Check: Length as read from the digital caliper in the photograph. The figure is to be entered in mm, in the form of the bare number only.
0.39
